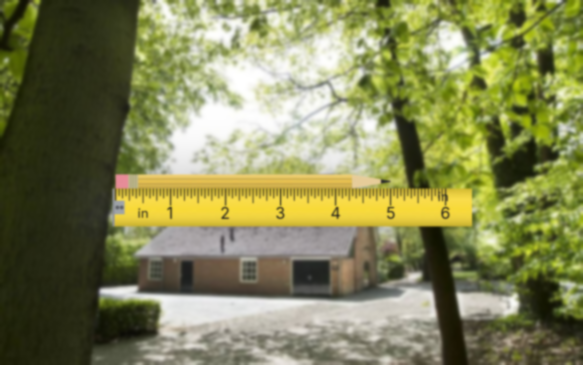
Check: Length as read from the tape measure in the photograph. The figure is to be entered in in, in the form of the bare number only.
5
